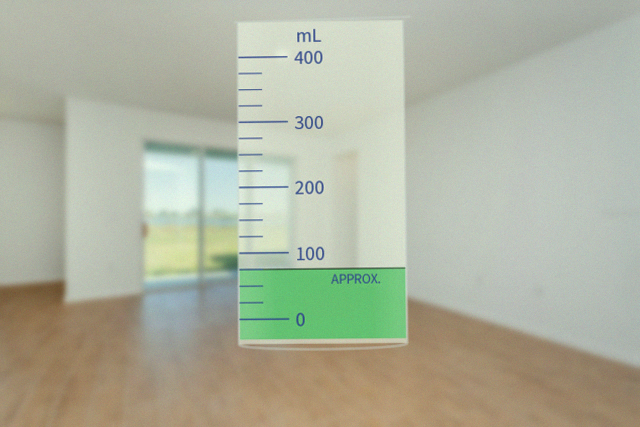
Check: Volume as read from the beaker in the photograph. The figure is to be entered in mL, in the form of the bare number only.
75
